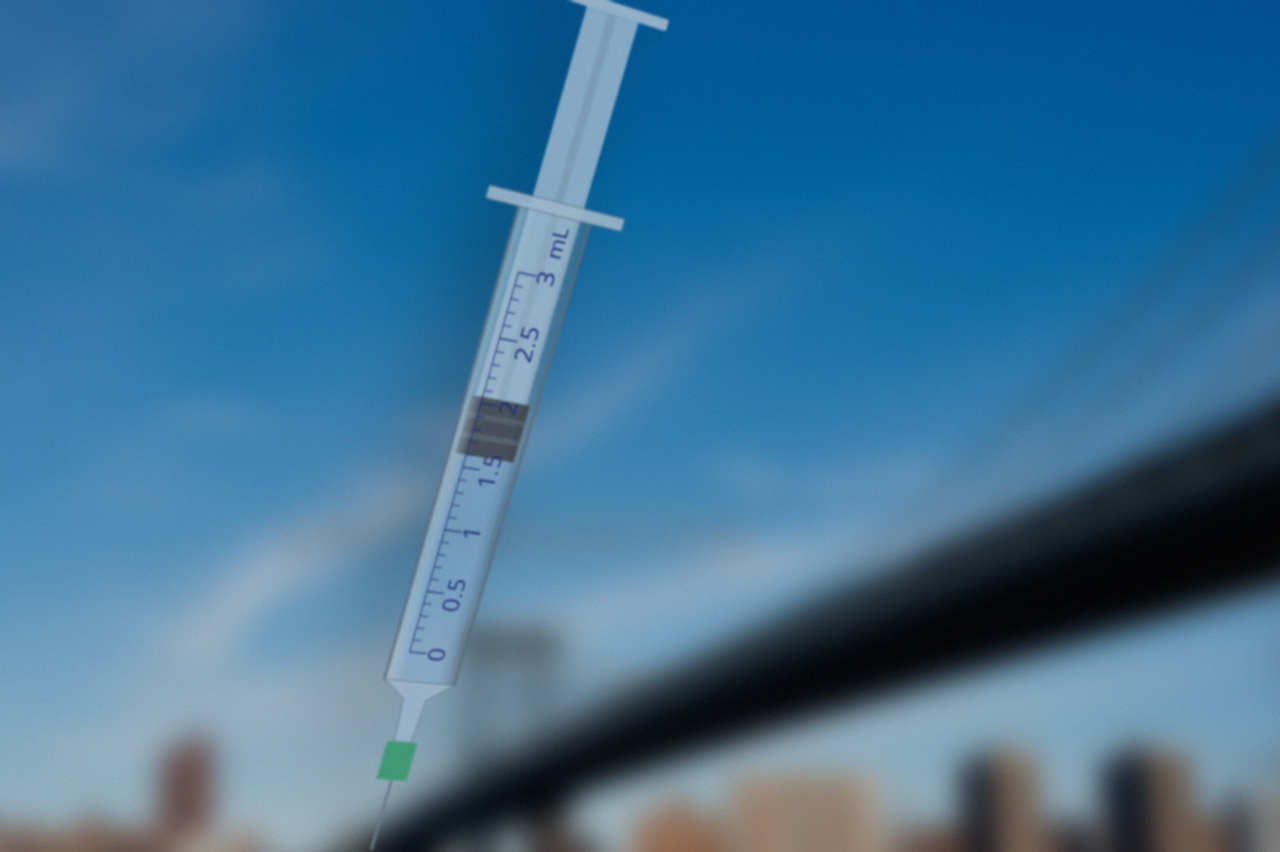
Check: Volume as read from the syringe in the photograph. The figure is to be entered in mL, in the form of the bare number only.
1.6
